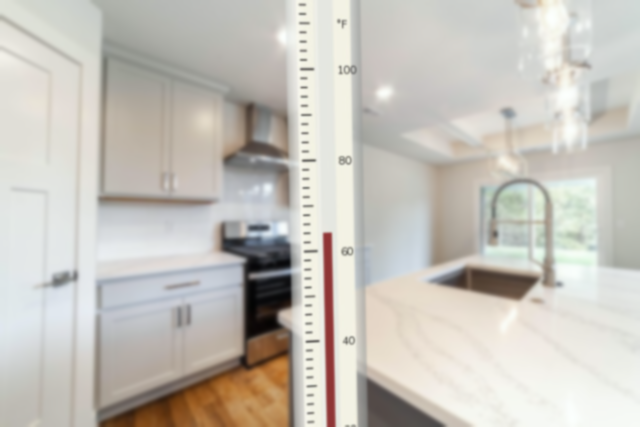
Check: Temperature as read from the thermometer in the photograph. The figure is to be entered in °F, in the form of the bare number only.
64
